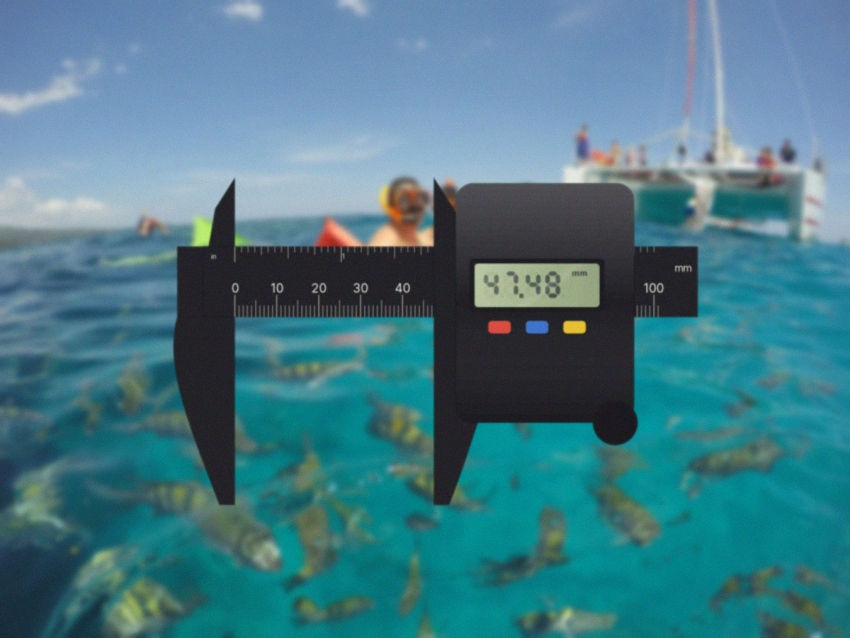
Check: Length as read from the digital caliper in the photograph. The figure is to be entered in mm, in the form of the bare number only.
47.48
